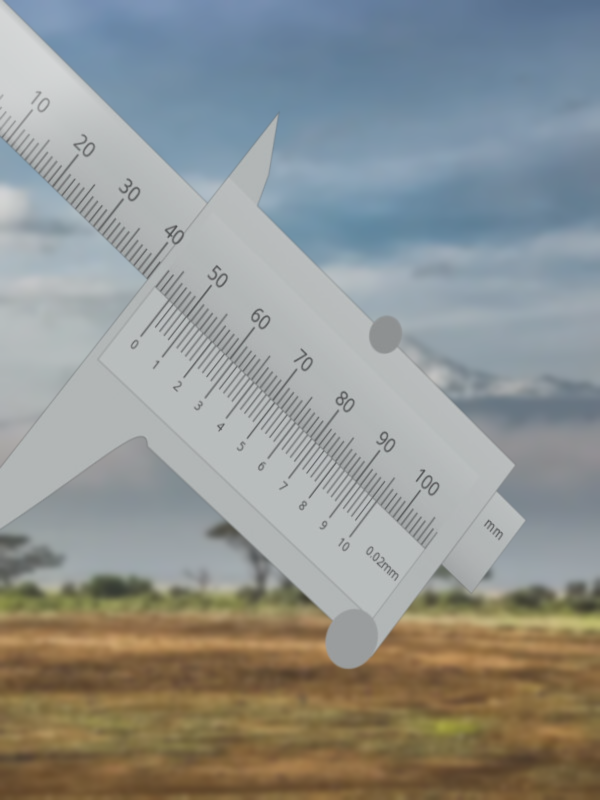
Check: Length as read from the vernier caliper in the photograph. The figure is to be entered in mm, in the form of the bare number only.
46.0
